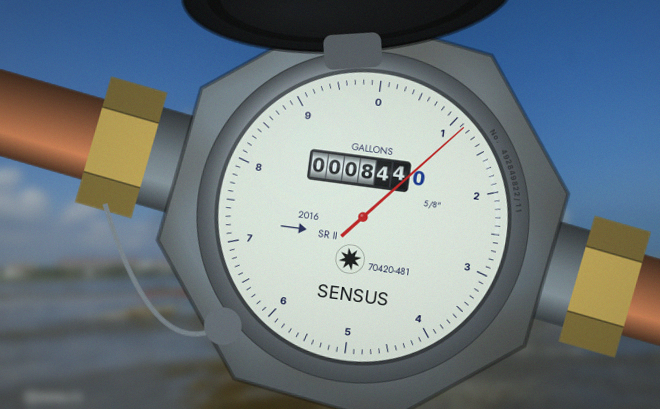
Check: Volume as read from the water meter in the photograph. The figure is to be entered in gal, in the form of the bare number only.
8441.1
